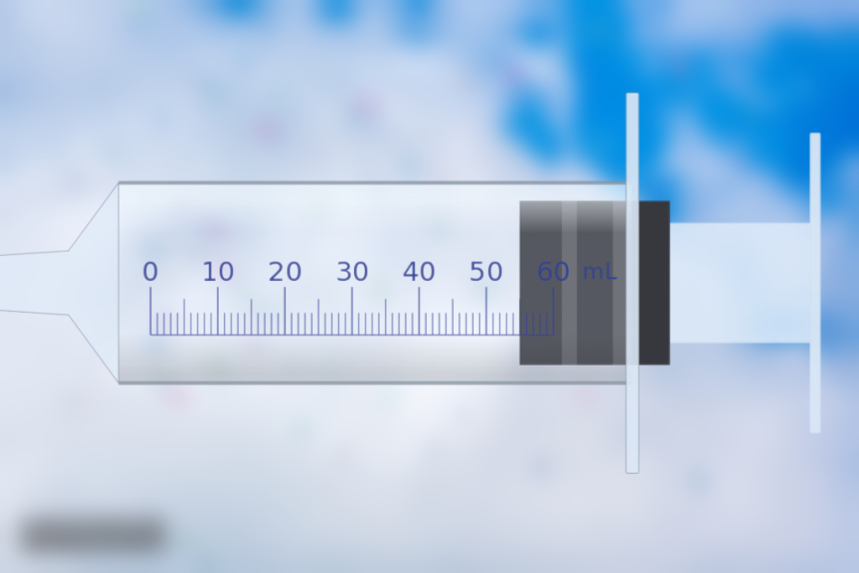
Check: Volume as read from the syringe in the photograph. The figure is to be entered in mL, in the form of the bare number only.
55
